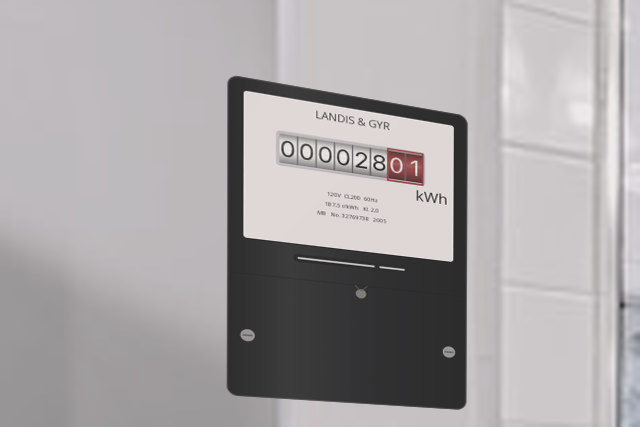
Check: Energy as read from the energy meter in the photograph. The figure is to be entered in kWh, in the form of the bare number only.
28.01
